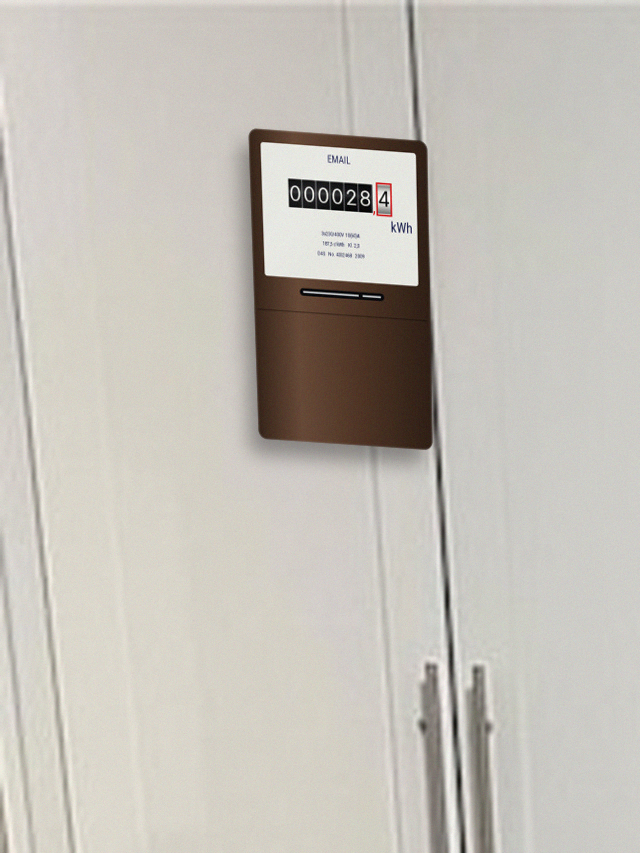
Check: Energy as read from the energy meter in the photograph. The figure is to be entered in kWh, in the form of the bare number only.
28.4
